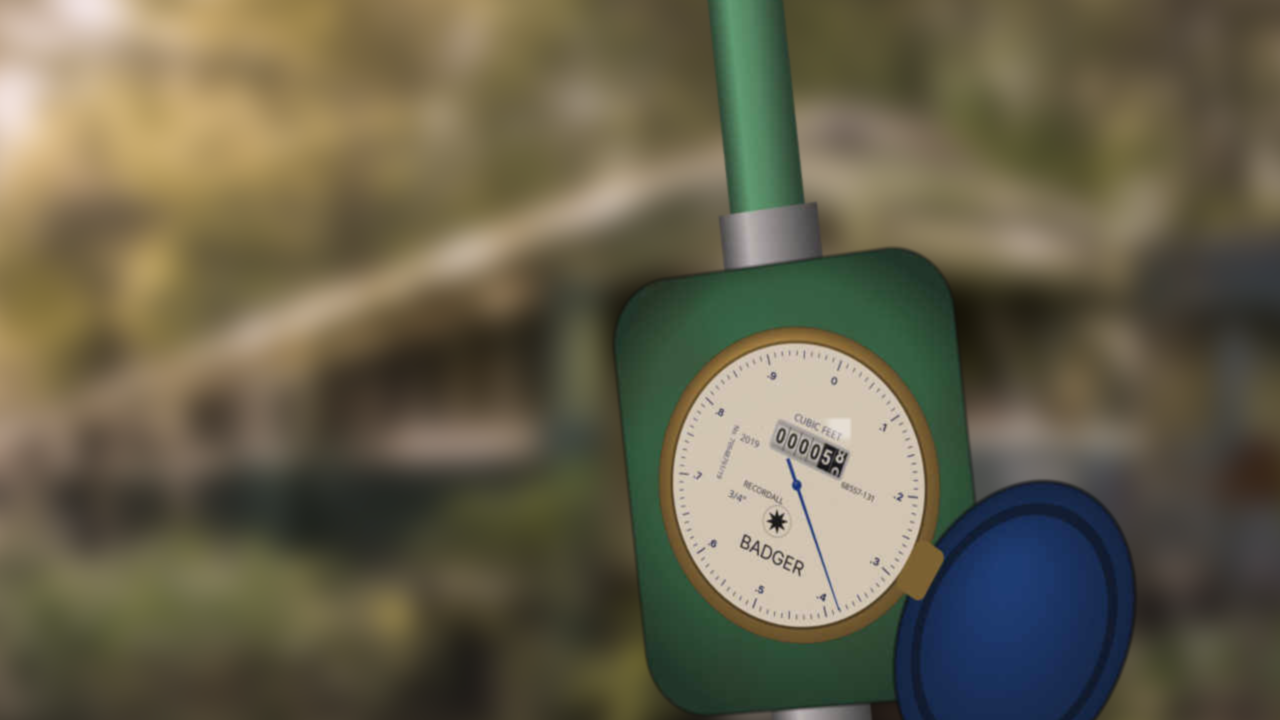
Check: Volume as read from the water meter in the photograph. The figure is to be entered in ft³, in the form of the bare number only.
58.38
